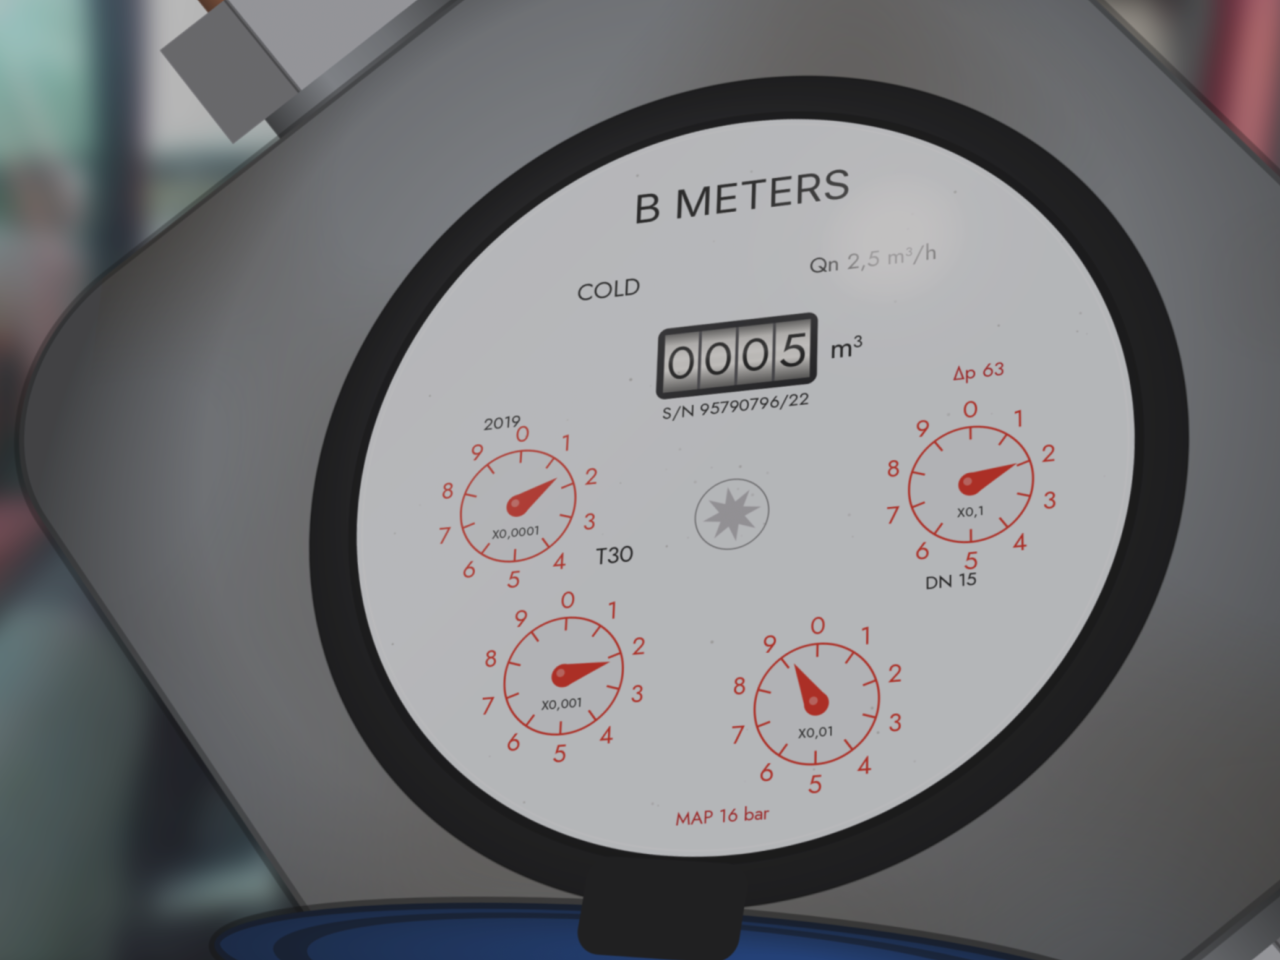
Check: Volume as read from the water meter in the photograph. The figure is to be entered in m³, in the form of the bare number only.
5.1921
